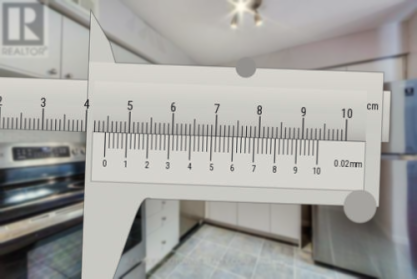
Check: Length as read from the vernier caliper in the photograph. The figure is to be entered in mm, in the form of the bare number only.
44.5
